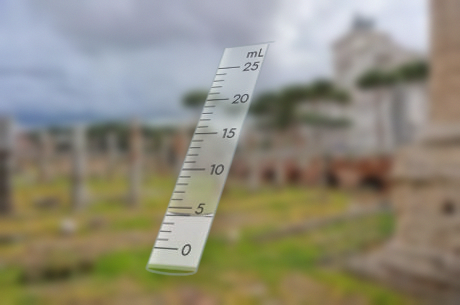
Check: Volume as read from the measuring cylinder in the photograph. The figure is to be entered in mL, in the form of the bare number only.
4
